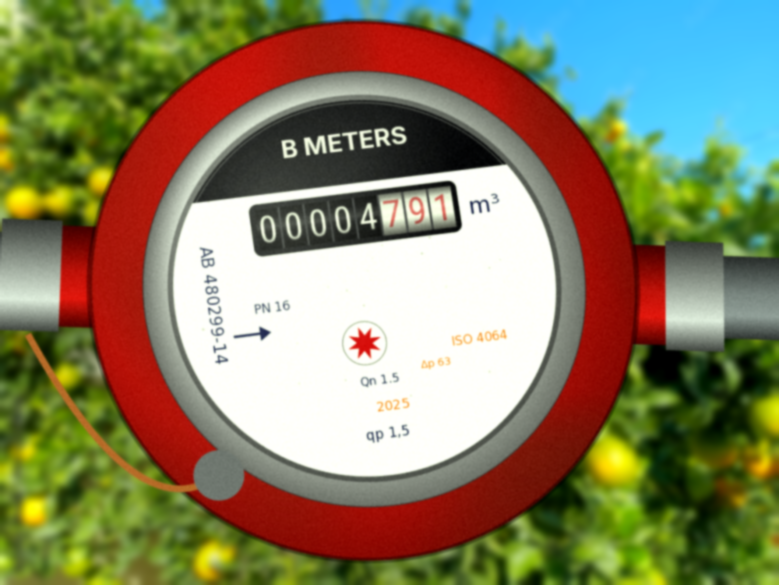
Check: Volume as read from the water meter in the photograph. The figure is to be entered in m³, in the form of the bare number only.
4.791
